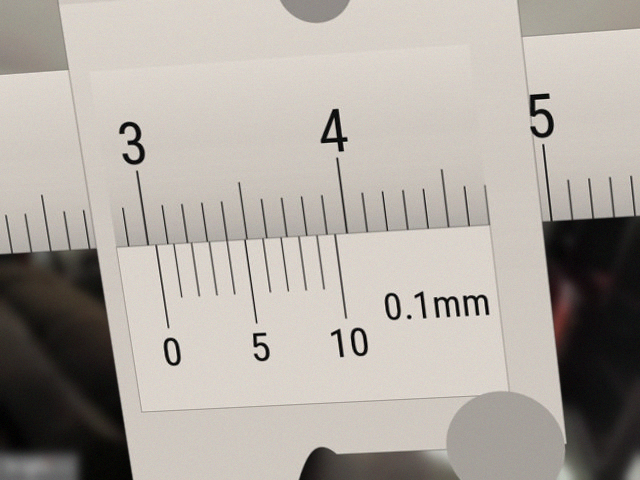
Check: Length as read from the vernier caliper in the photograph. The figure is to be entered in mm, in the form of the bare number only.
30.4
